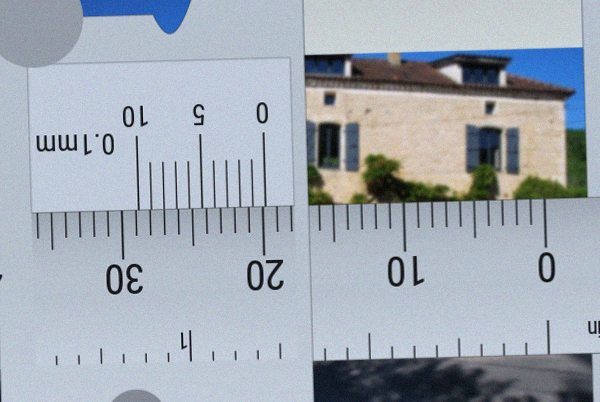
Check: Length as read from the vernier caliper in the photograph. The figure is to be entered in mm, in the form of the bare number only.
19.8
